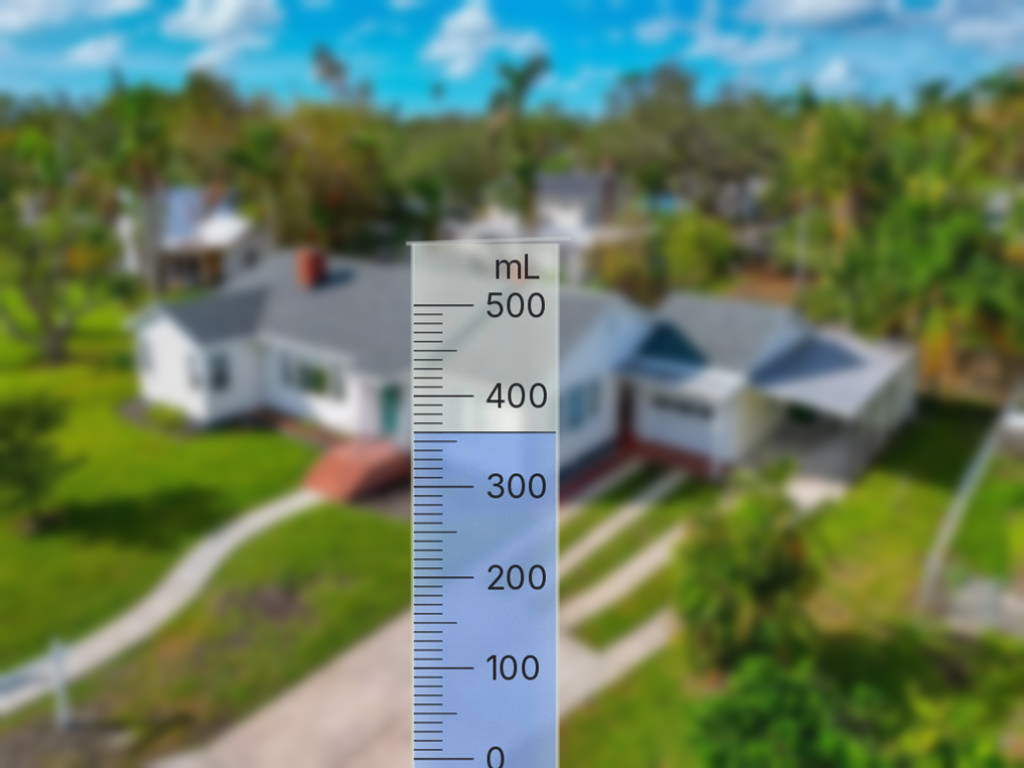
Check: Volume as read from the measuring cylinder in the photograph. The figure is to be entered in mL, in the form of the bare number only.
360
